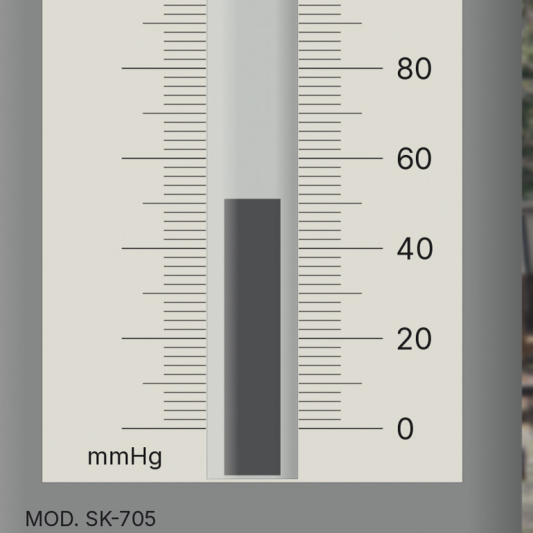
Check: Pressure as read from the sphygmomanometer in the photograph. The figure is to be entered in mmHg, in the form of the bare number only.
51
